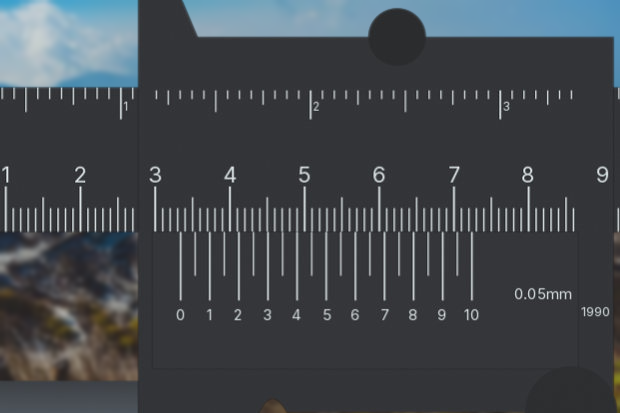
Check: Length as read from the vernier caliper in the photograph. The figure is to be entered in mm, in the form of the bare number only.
33.4
